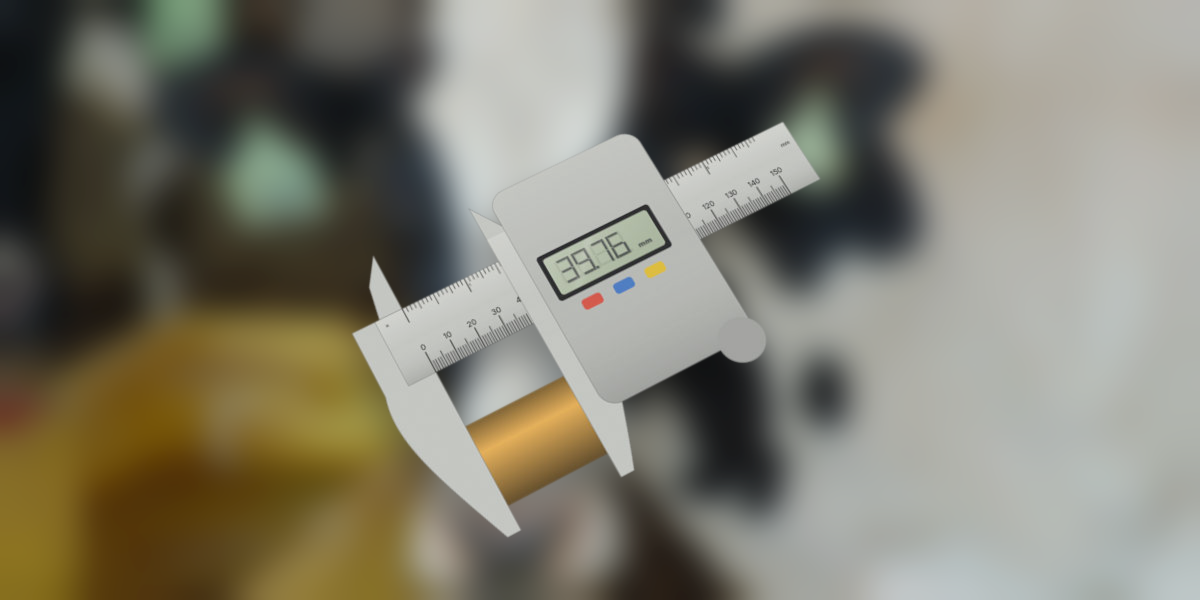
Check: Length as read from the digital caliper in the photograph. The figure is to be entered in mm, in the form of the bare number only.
39.76
